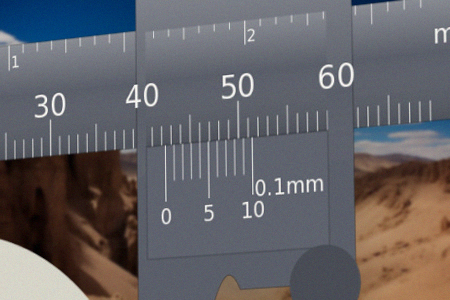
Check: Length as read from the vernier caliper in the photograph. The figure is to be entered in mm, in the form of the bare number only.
42.4
